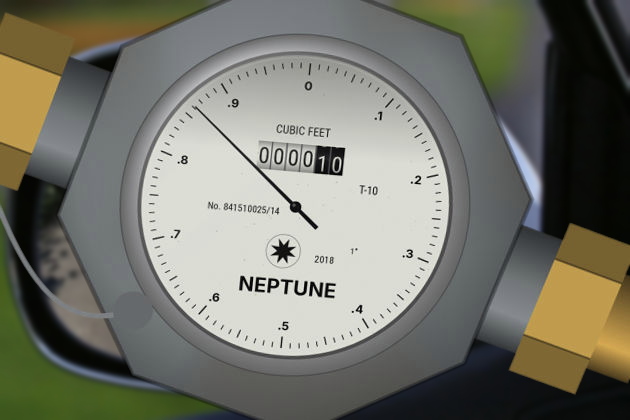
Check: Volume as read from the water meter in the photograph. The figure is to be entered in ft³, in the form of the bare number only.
9.86
